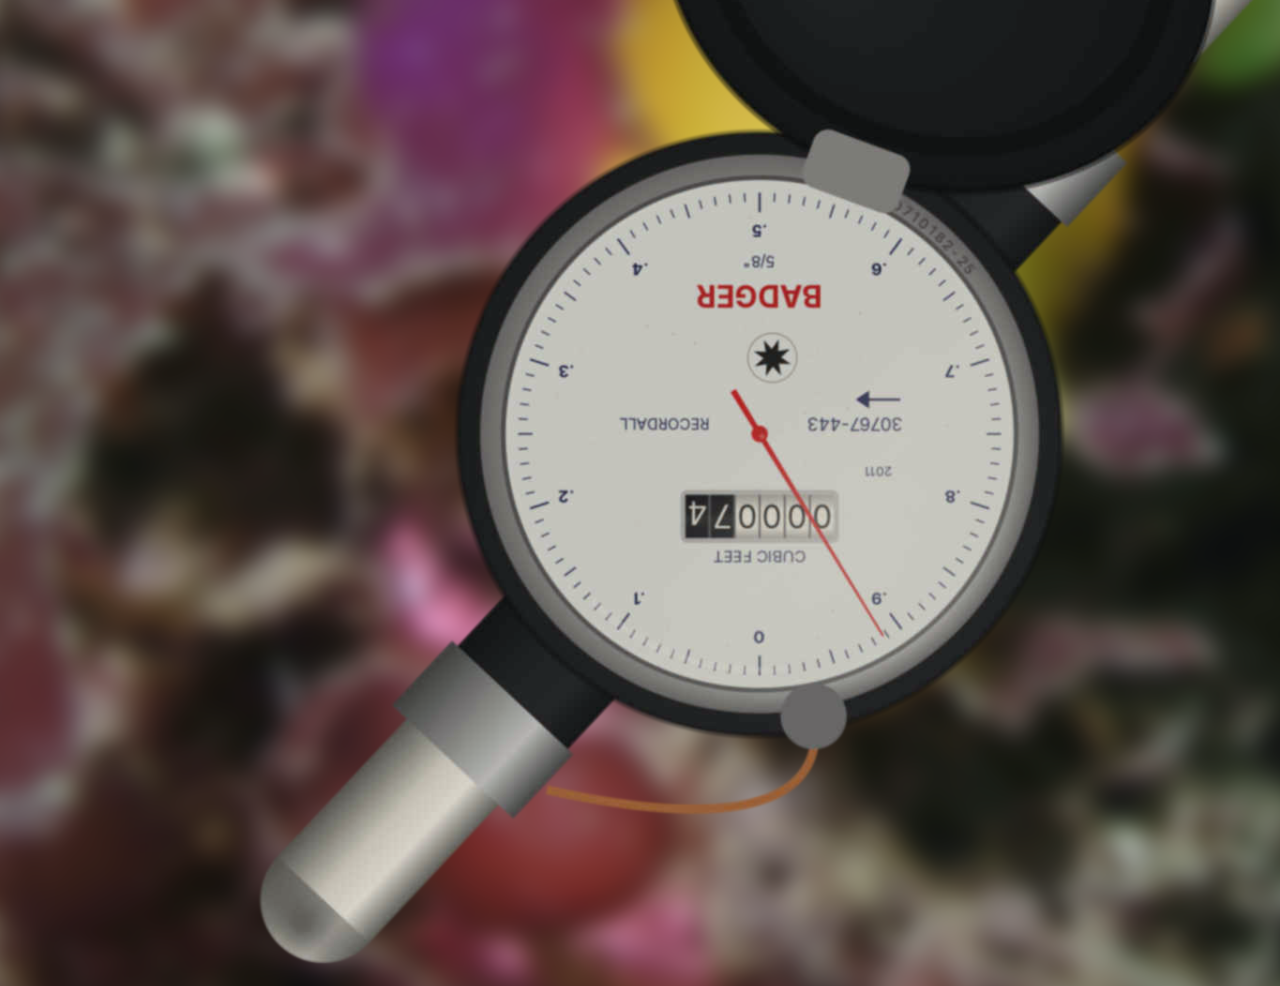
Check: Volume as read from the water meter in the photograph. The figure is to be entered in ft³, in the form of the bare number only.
73.91
